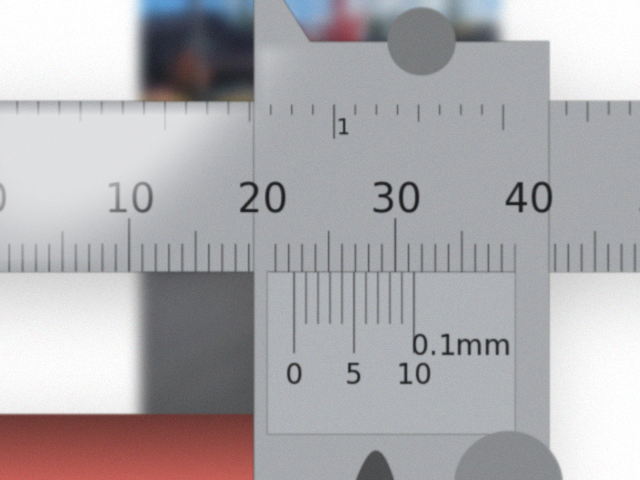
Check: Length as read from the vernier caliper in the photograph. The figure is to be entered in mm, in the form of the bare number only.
22.4
